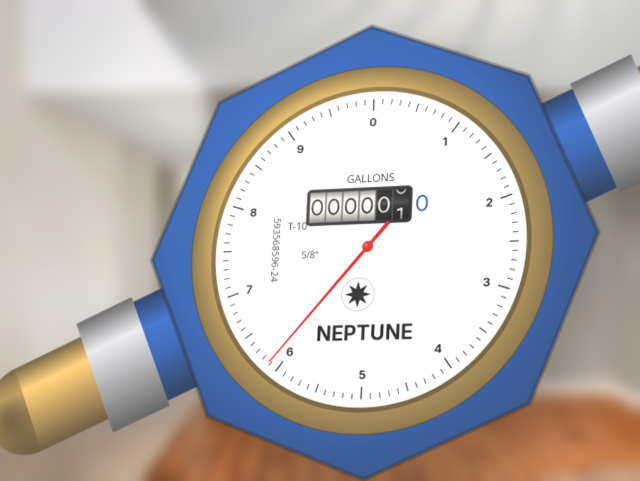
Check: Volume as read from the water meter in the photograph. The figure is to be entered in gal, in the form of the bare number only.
6.1
